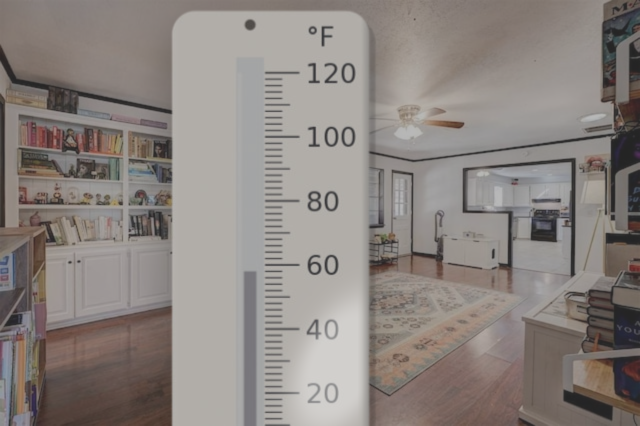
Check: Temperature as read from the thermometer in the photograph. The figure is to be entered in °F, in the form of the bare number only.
58
